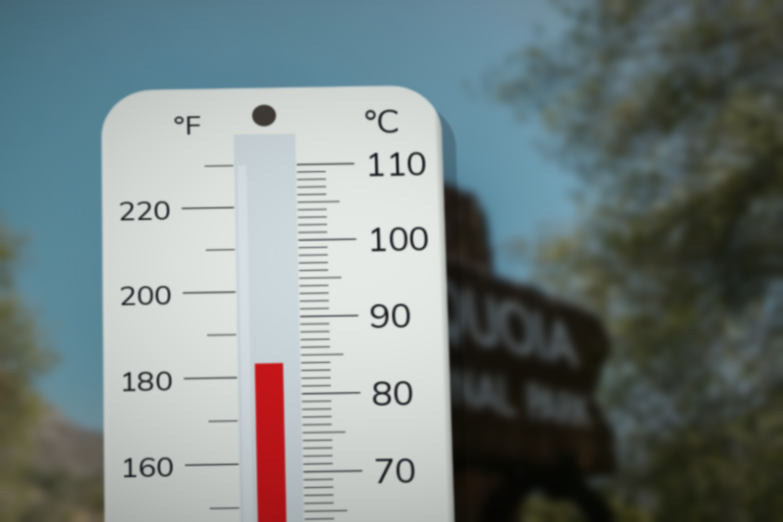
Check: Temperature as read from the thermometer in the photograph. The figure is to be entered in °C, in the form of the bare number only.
84
